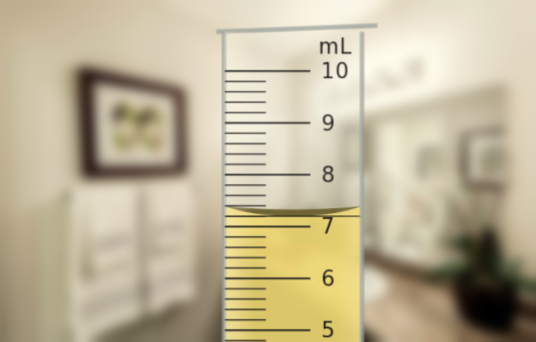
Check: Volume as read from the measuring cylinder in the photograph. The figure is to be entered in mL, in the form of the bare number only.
7.2
